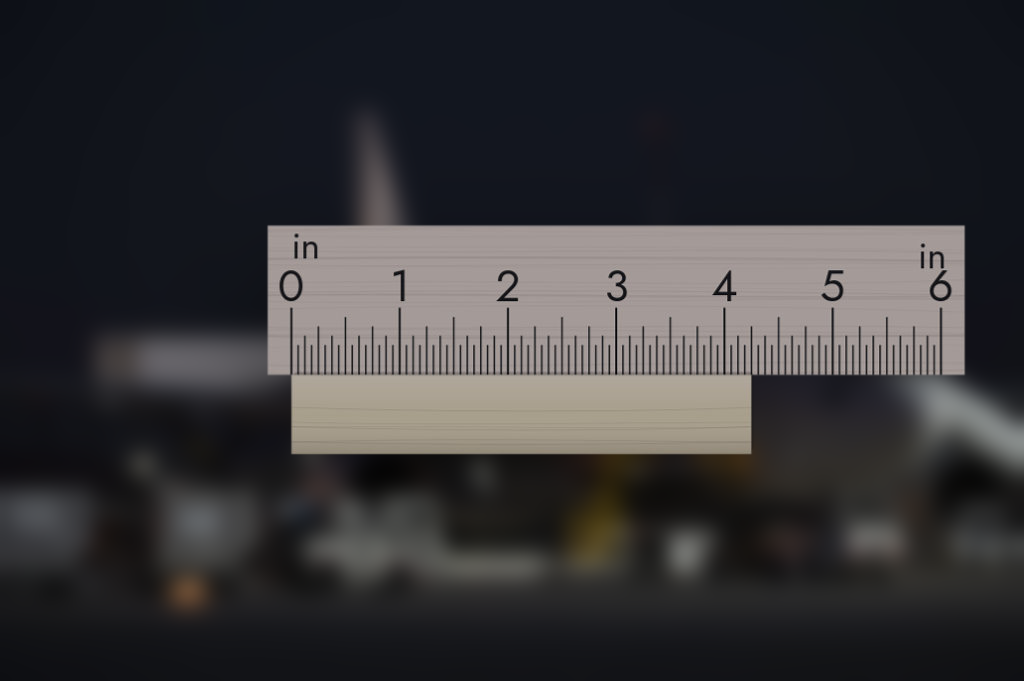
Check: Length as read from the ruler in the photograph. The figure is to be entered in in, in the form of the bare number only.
4.25
